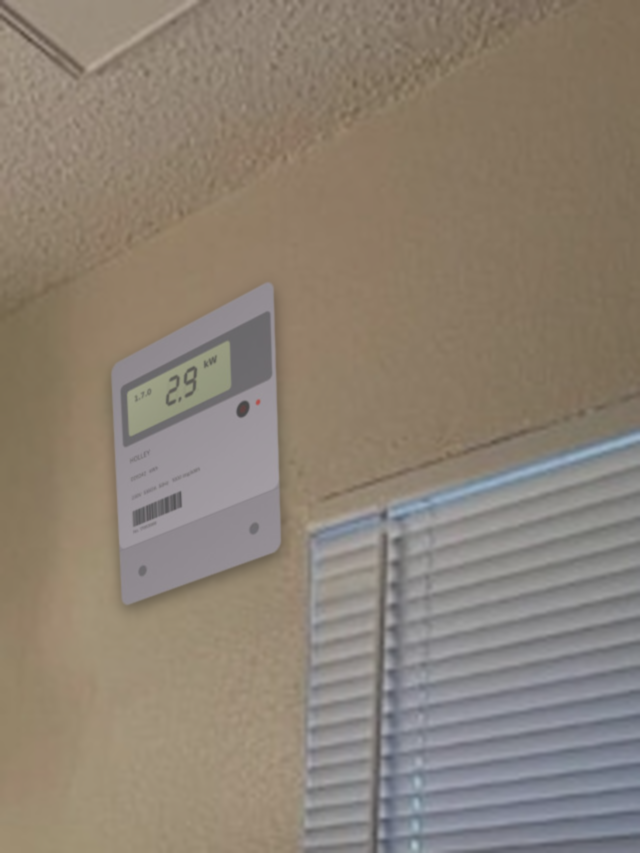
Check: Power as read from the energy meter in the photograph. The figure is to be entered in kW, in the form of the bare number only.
2.9
